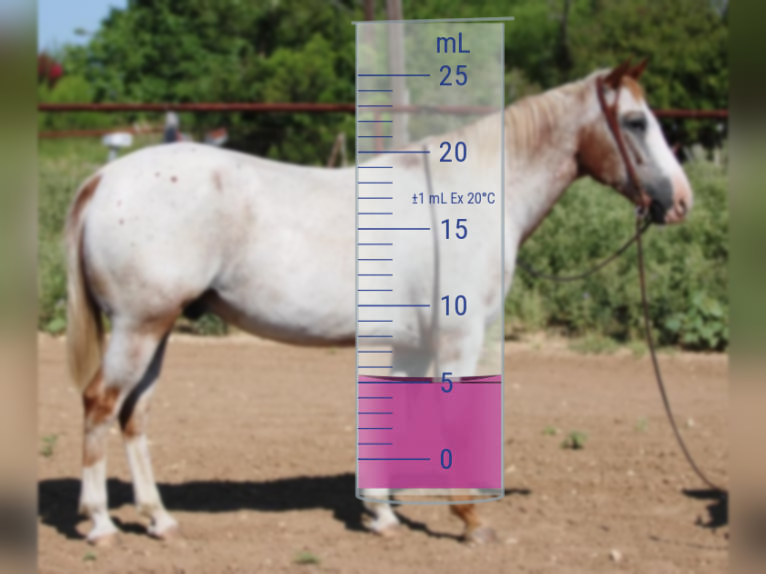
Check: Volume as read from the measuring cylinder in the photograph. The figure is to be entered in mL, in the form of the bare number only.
5
